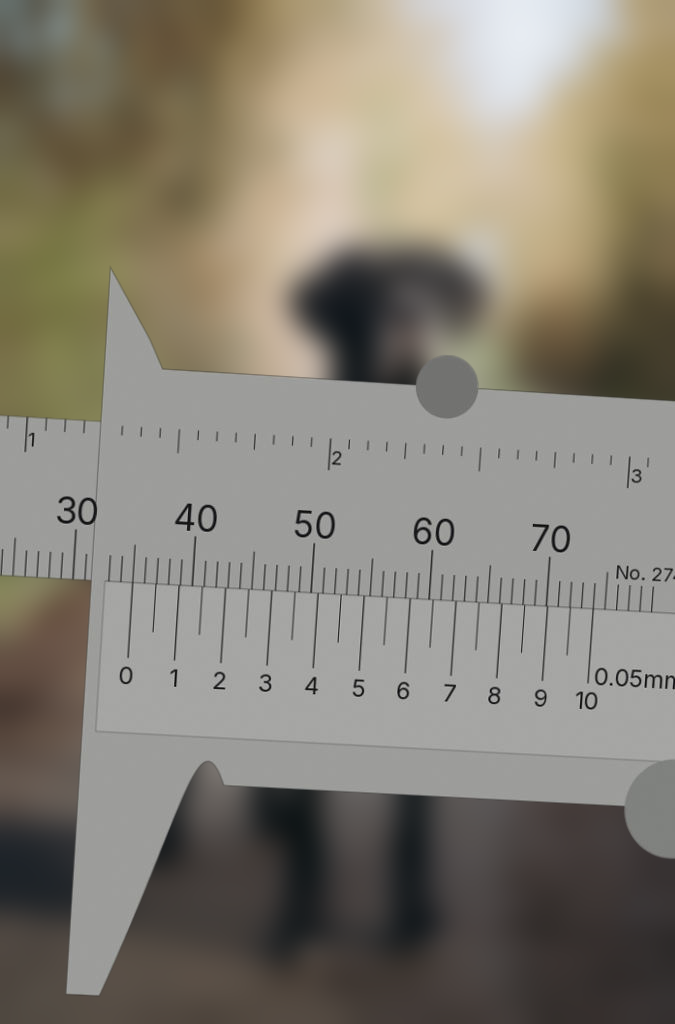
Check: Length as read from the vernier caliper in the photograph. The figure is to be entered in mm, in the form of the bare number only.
35.0
